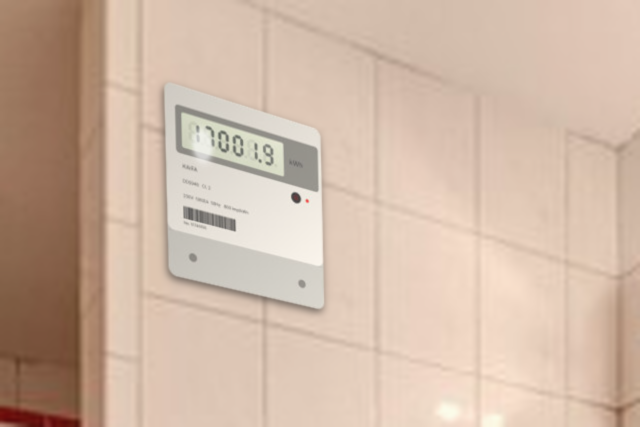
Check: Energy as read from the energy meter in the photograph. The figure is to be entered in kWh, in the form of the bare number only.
17001.9
